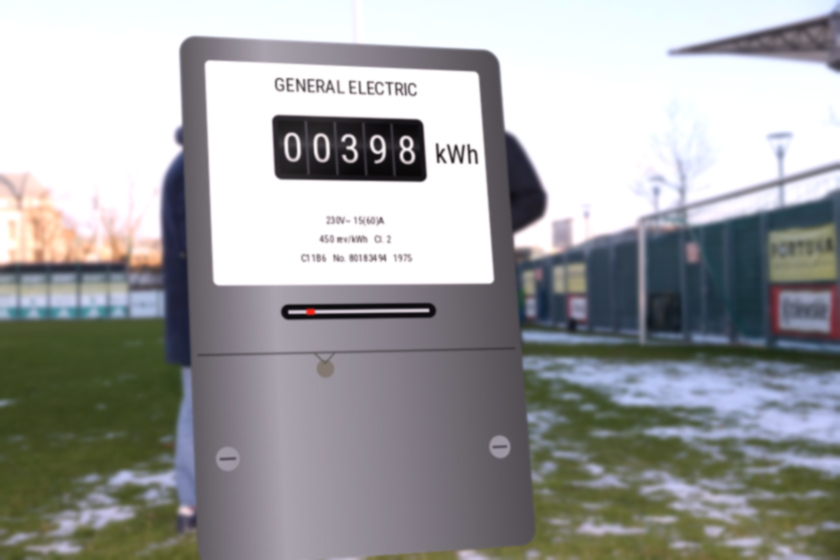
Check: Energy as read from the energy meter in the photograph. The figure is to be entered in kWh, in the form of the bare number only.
398
